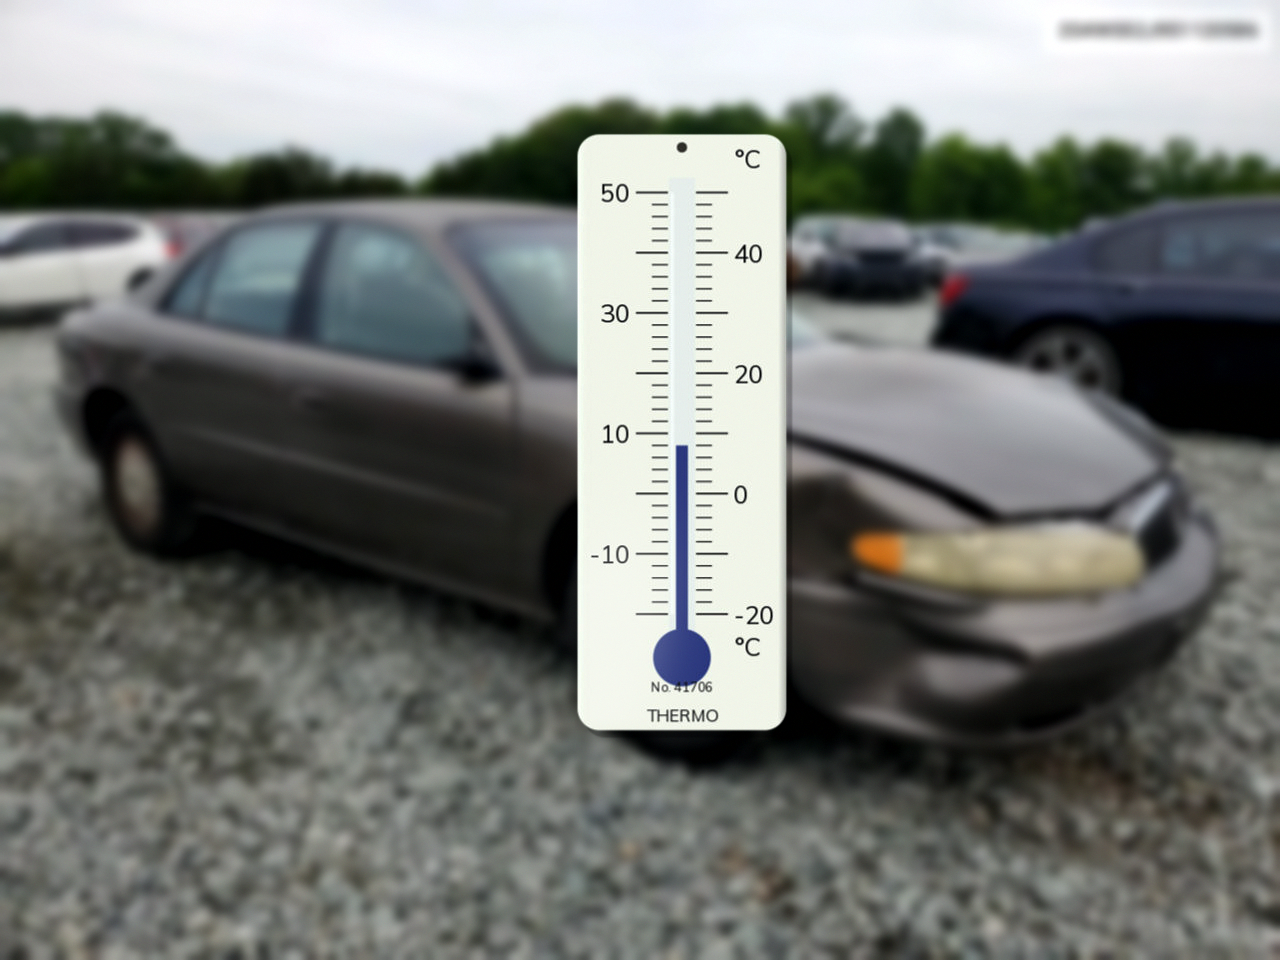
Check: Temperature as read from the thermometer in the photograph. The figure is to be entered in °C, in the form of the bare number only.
8
